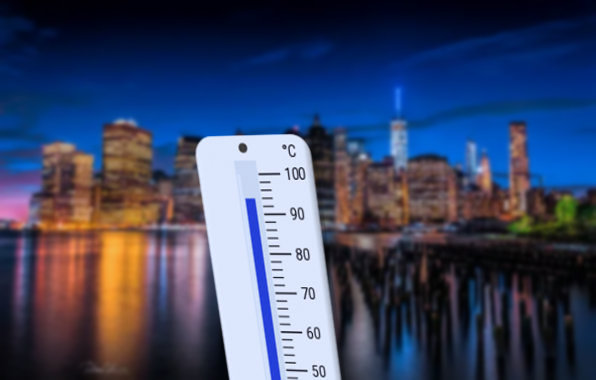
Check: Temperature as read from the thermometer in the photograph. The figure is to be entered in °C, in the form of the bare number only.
94
